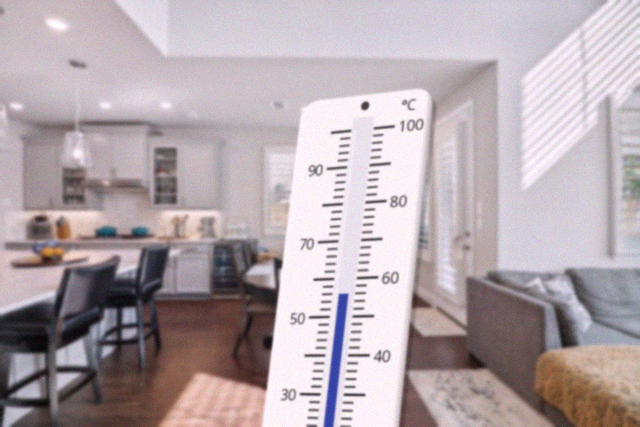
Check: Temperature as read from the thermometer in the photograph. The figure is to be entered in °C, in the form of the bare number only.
56
